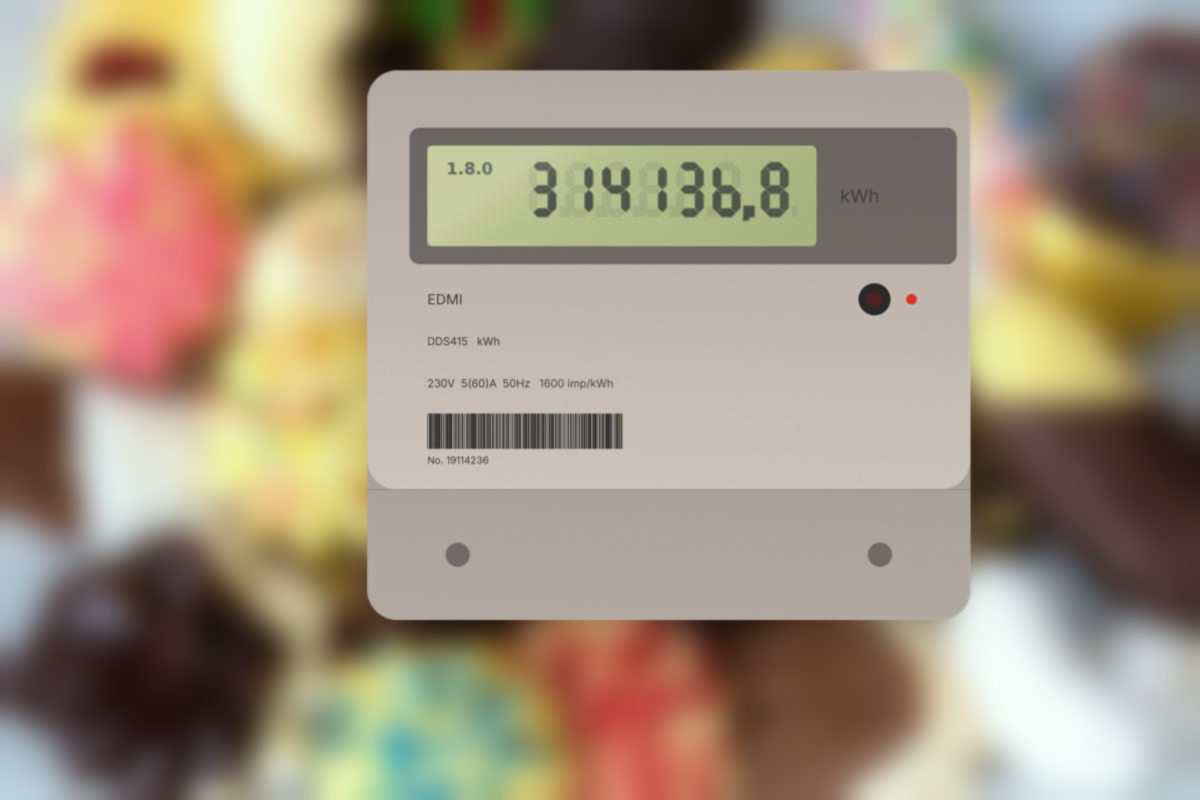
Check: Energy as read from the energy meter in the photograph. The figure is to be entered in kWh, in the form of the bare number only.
314136.8
